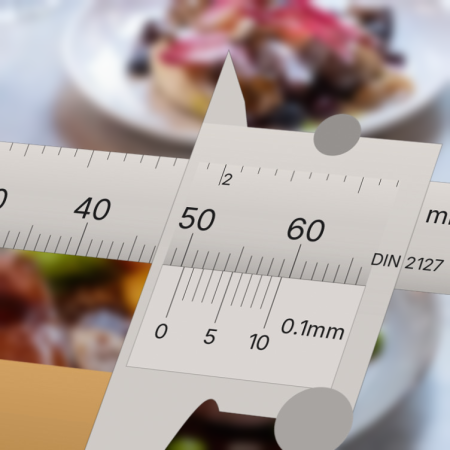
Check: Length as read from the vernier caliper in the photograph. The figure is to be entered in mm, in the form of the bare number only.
50.3
